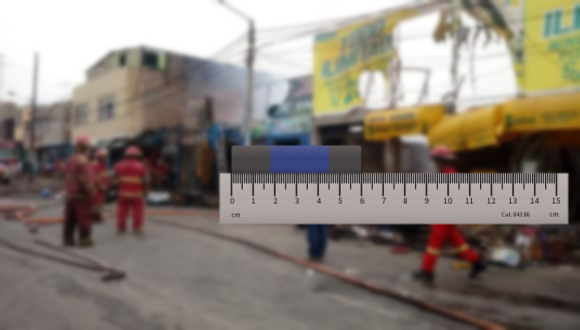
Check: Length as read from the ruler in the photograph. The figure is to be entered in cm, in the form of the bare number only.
6
